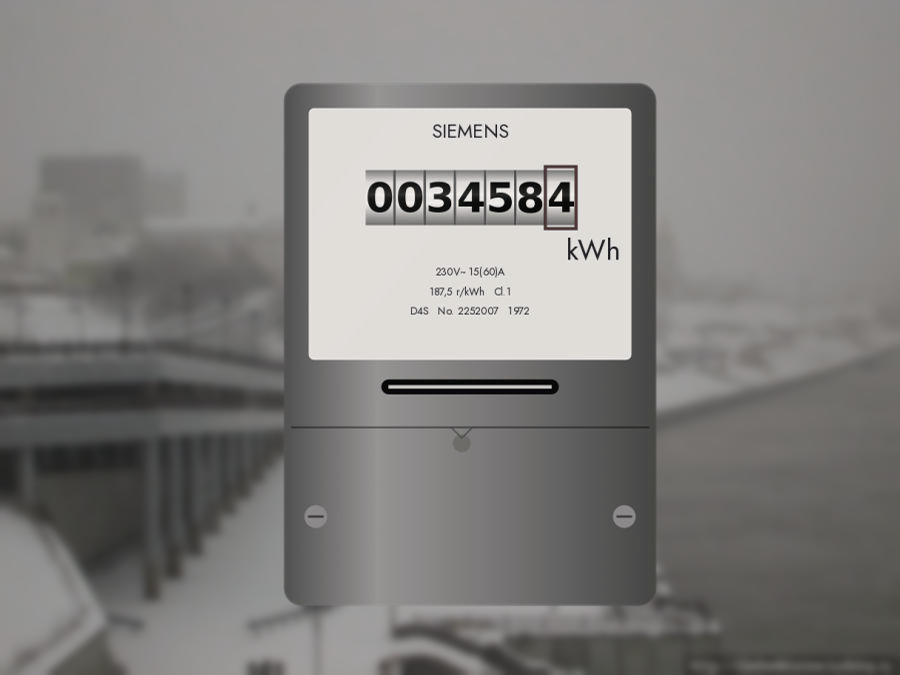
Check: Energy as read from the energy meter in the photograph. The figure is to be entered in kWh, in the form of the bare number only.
3458.4
